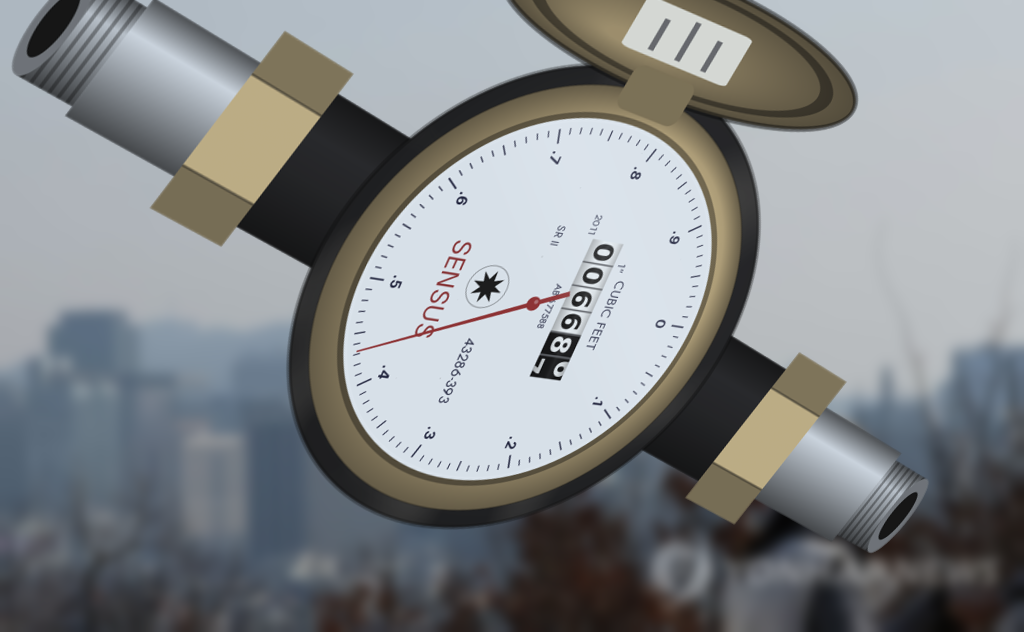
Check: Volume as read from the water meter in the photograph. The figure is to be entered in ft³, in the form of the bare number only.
6686.43
